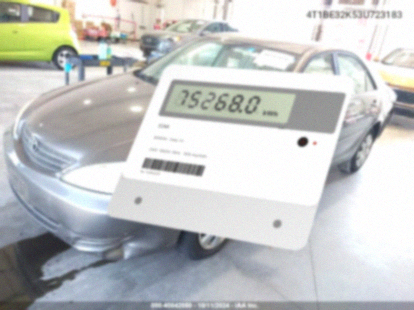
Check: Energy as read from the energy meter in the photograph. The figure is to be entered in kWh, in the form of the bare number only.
75268.0
